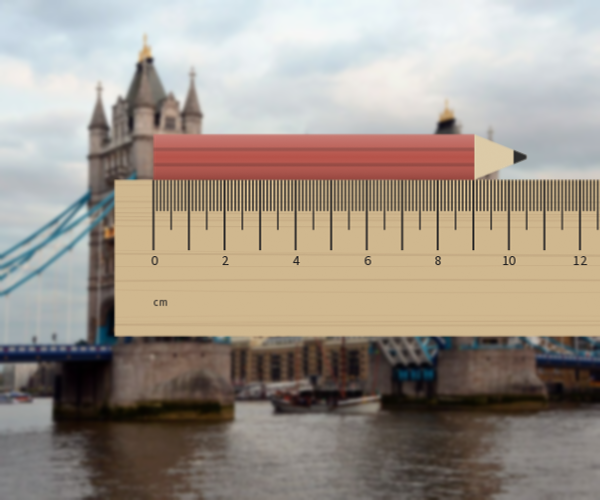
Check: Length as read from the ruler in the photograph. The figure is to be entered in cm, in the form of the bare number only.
10.5
